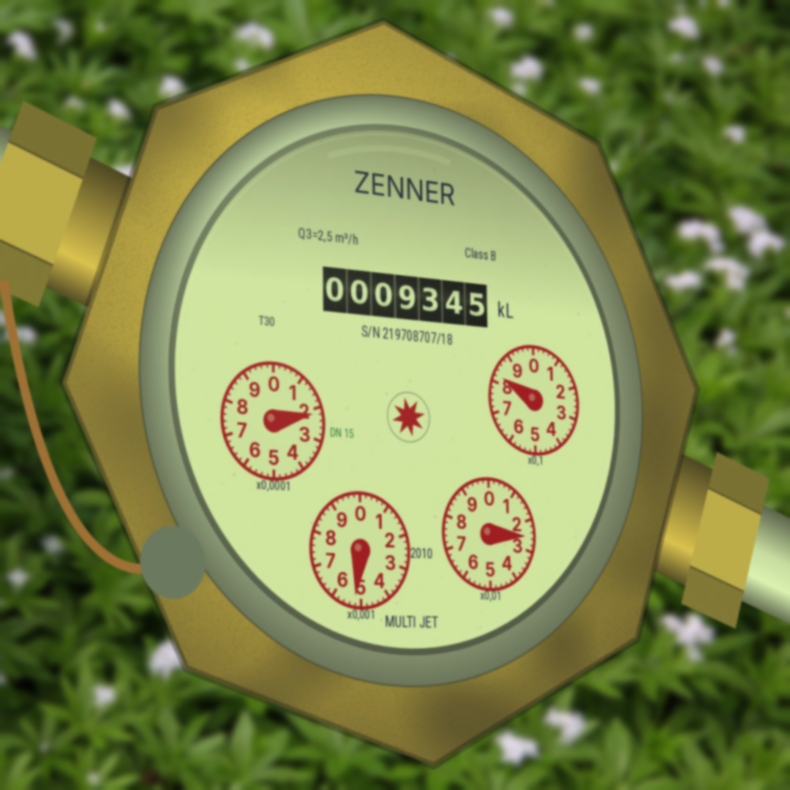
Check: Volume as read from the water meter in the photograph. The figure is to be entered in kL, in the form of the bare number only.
9345.8252
